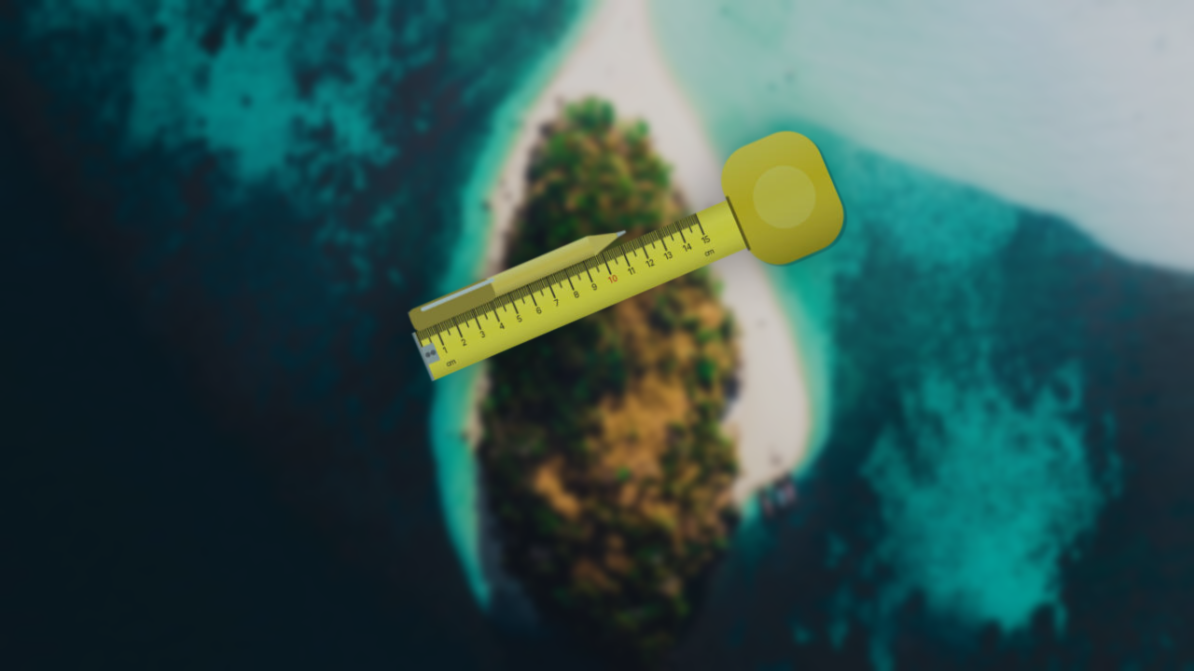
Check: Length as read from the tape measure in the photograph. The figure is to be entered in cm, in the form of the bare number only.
11.5
